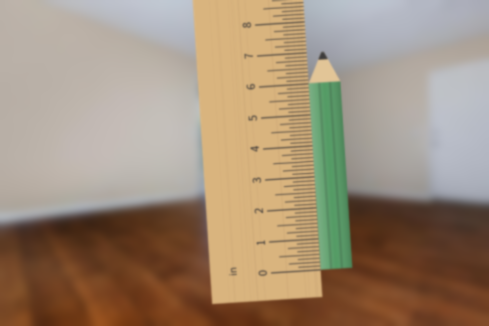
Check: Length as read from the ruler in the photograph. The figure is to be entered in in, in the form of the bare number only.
7
